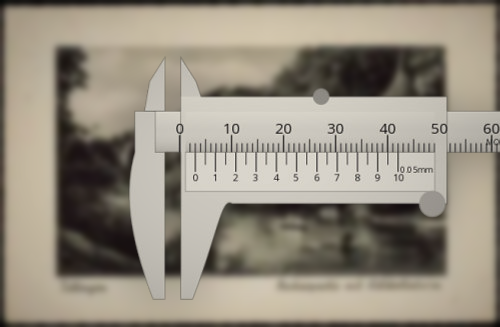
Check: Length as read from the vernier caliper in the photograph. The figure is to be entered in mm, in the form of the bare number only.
3.0
